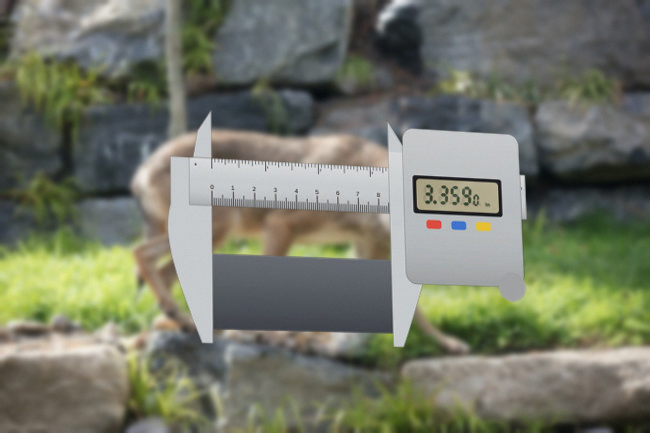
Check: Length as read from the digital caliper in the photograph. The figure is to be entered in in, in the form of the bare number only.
3.3590
